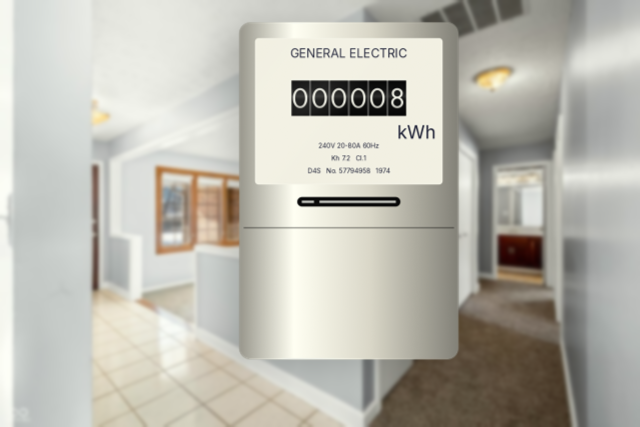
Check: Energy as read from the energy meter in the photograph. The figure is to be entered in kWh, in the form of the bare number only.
8
